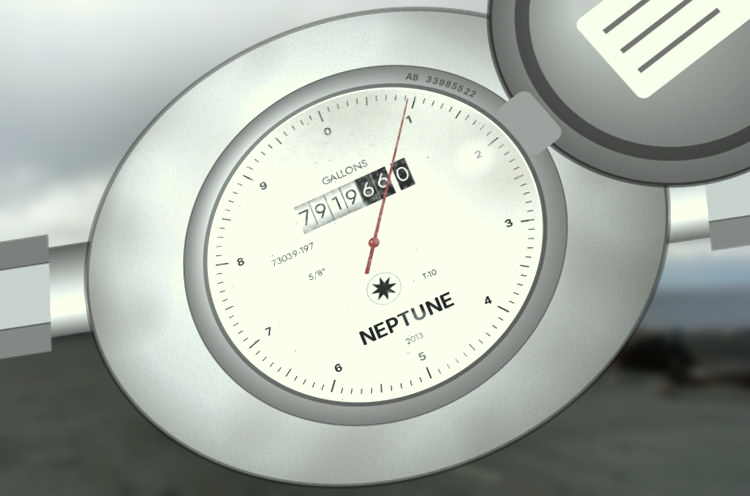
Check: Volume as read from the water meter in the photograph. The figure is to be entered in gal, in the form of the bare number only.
7919660.9
